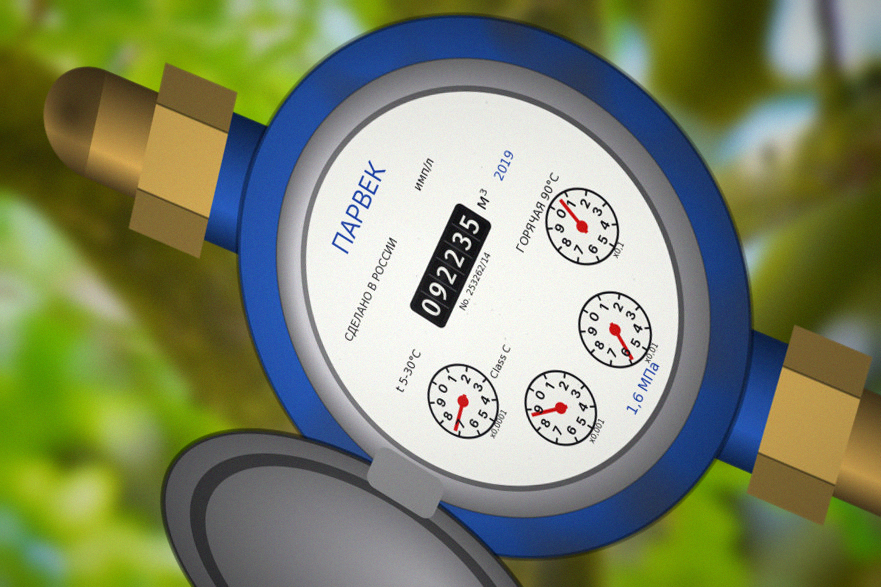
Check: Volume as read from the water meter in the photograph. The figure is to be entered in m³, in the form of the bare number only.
92235.0587
